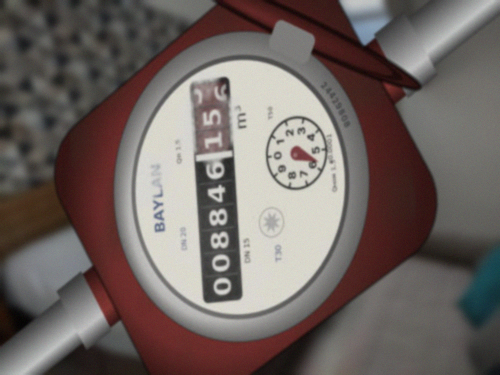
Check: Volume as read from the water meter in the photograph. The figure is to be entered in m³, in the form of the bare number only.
8846.1555
